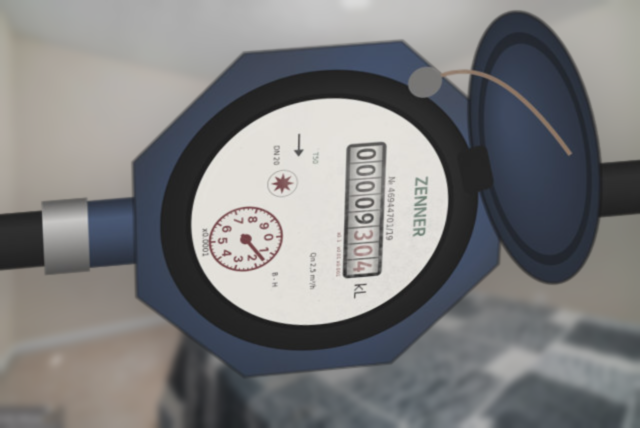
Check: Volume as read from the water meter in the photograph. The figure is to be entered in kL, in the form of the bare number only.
9.3041
